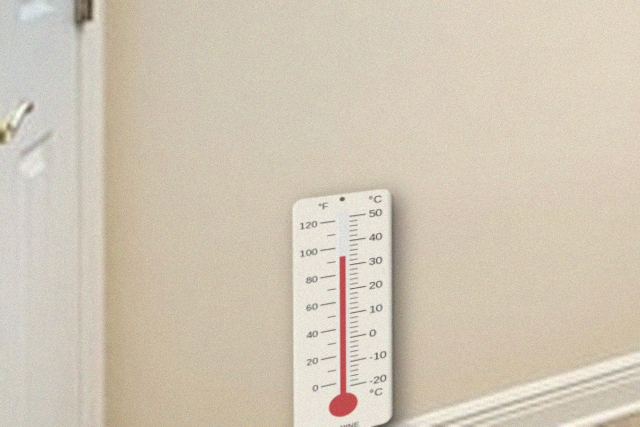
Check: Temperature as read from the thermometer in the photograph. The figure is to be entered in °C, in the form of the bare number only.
34
